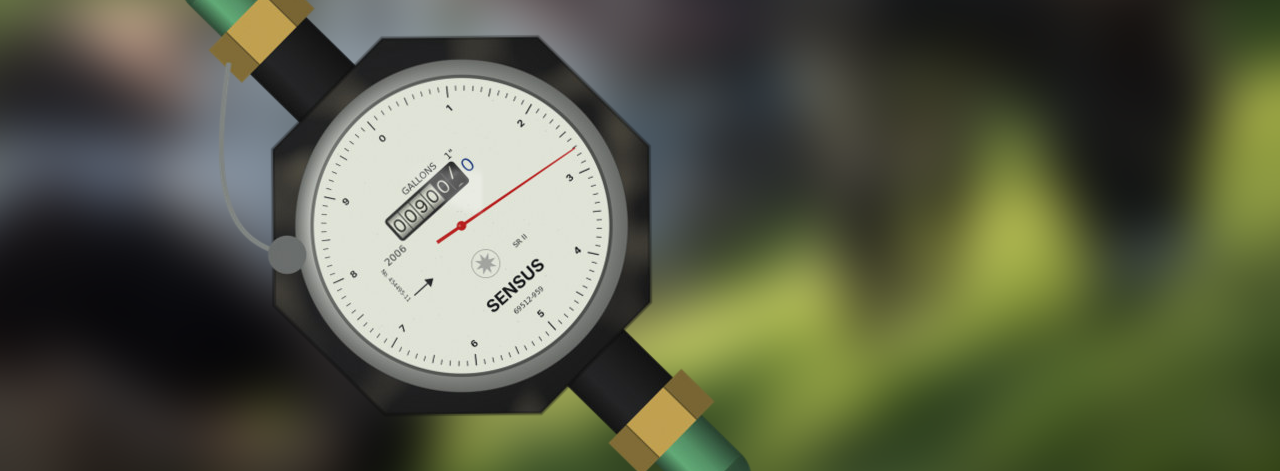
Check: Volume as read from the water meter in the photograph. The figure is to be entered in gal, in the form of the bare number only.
90072.7
